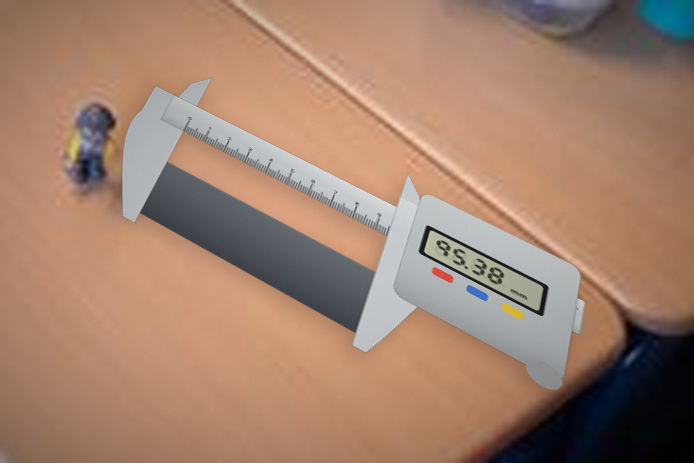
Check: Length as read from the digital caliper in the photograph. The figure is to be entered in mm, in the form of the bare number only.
95.38
